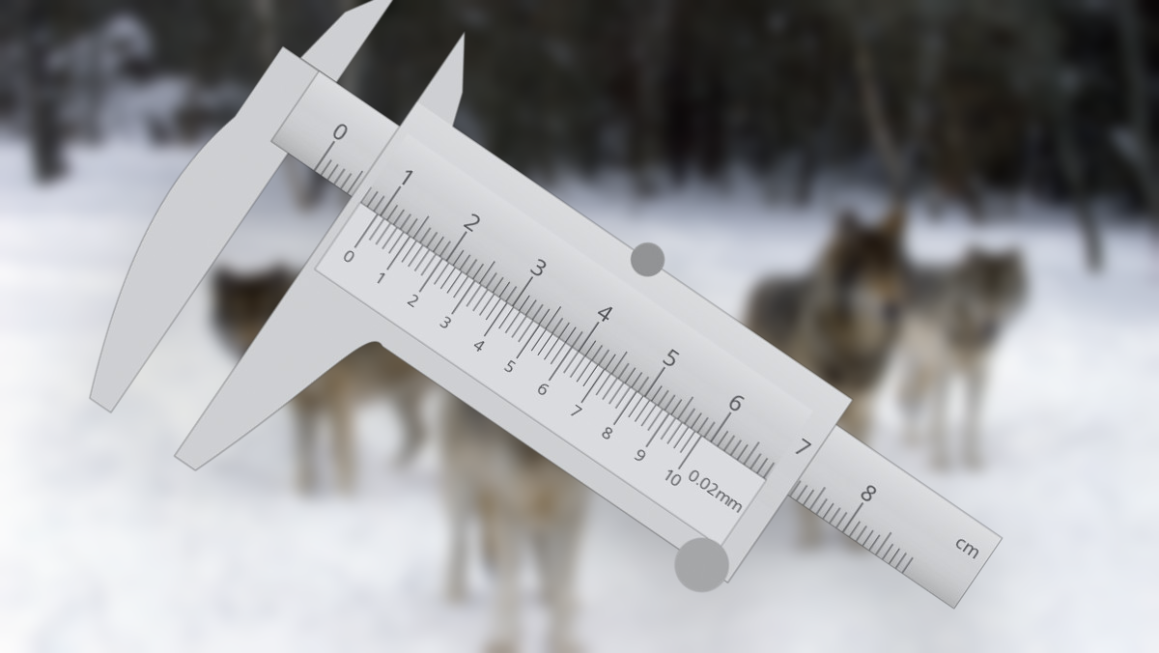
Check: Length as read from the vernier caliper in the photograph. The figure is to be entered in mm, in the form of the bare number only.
9.6
